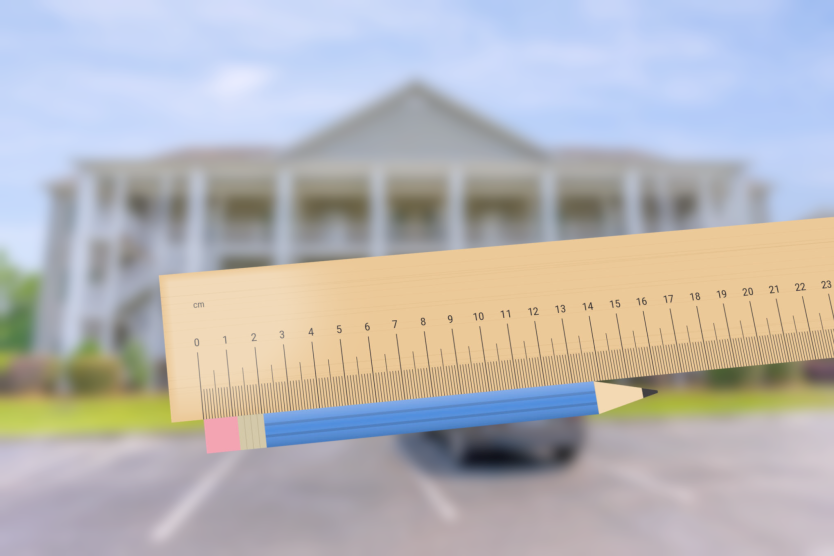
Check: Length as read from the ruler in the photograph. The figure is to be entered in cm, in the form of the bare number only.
16
